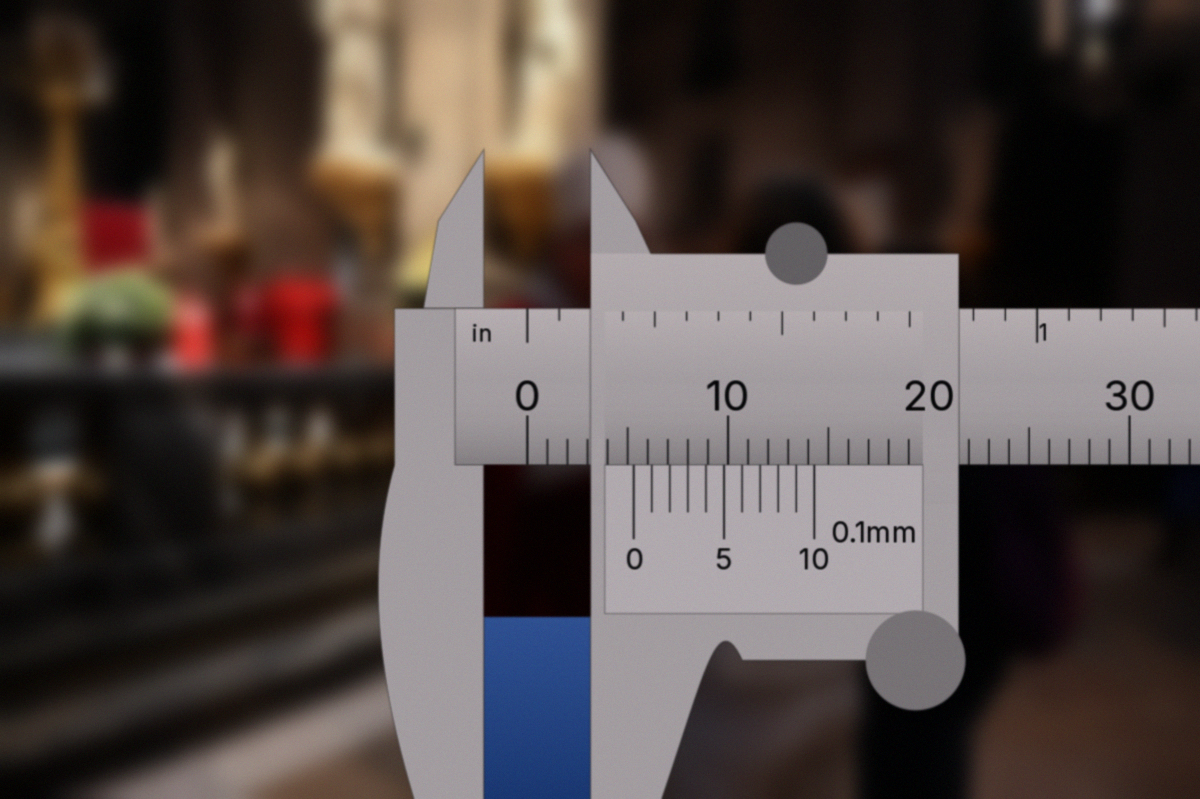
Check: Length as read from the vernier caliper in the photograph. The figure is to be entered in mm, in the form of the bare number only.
5.3
